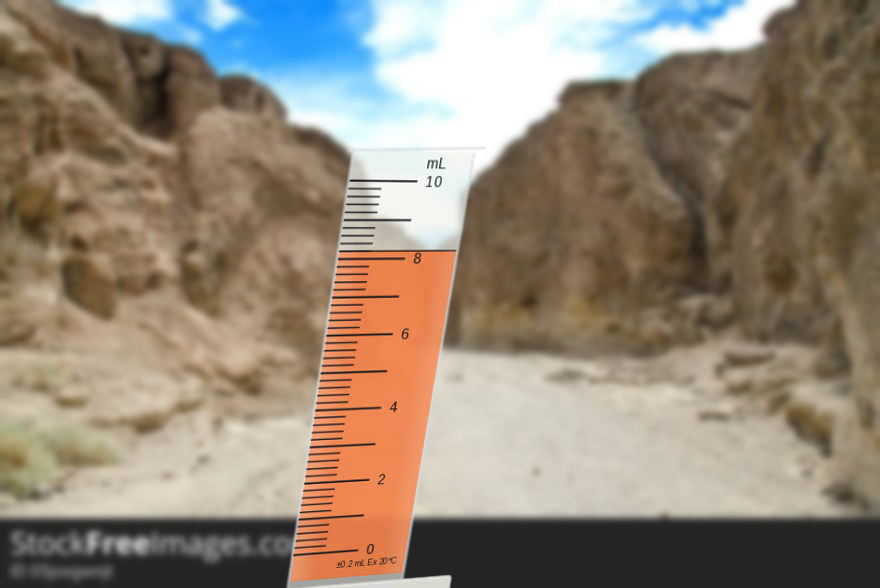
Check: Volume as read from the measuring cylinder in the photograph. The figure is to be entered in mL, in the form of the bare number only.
8.2
